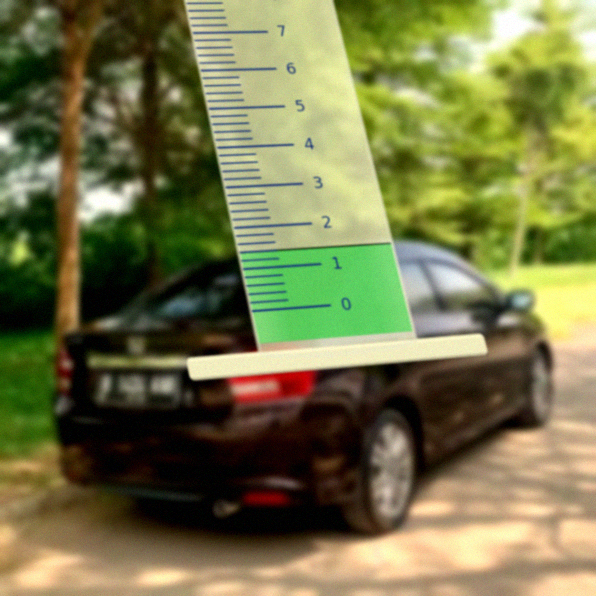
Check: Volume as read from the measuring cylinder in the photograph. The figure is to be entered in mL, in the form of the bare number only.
1.4
